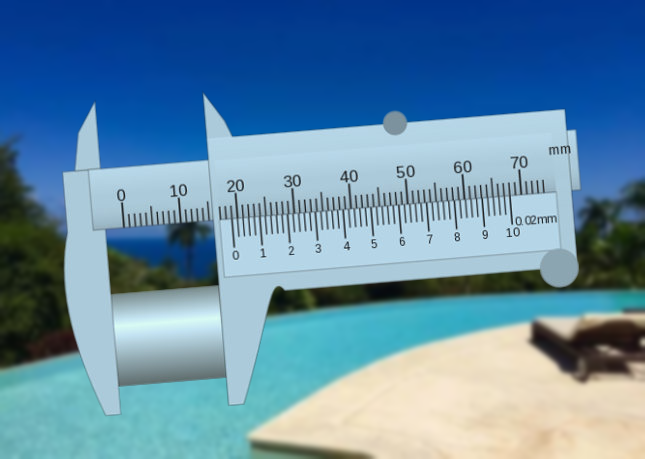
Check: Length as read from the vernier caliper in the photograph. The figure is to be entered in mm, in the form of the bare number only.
19.0
